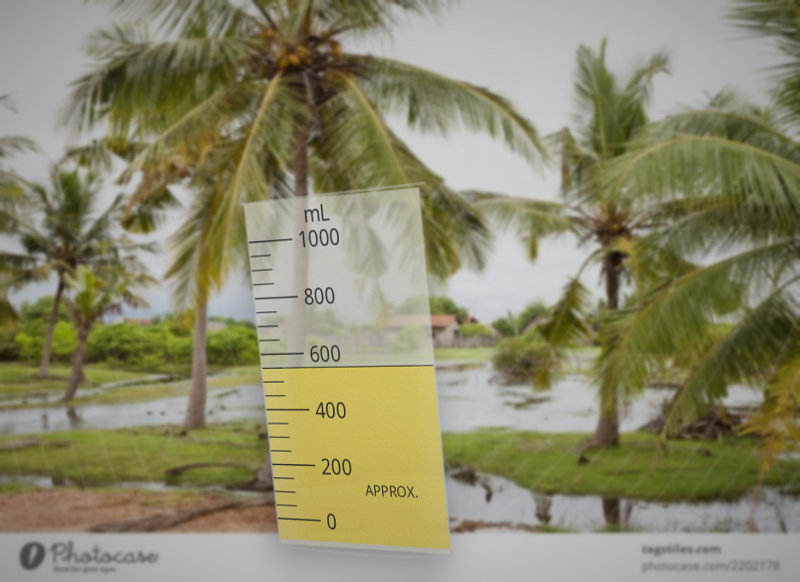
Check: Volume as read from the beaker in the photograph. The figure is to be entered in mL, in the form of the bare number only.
550
